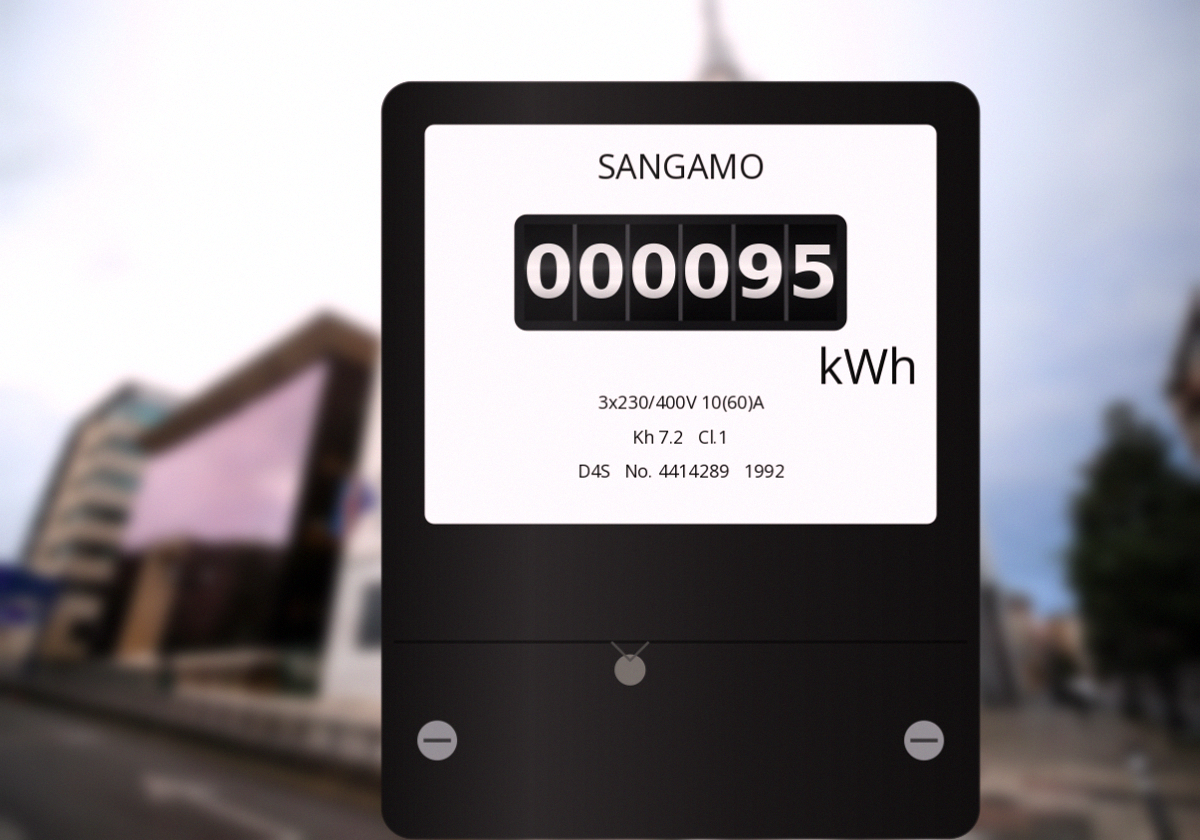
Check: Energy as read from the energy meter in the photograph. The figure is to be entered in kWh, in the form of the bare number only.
95
